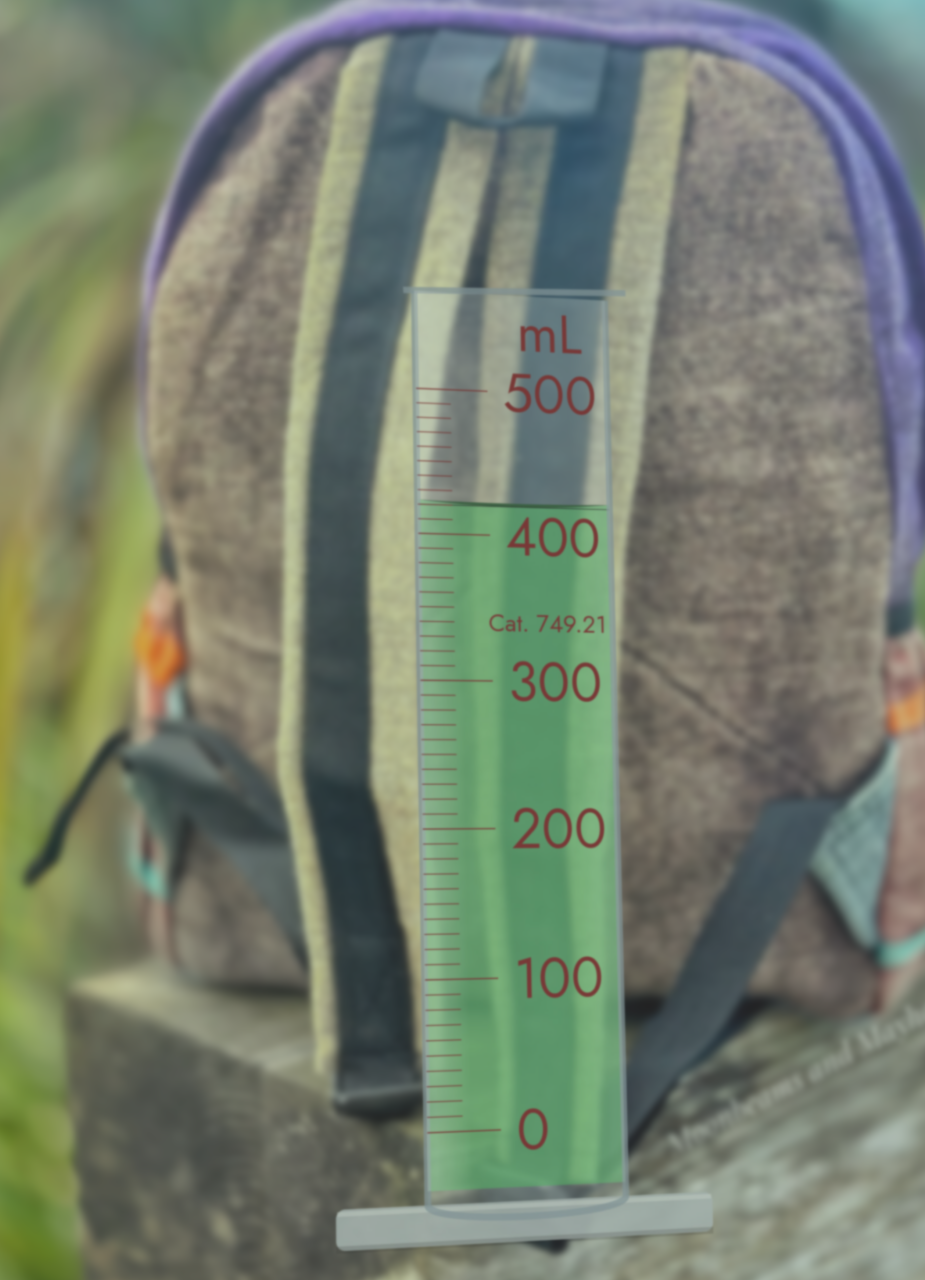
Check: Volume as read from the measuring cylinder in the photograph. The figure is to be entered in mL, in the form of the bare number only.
420
